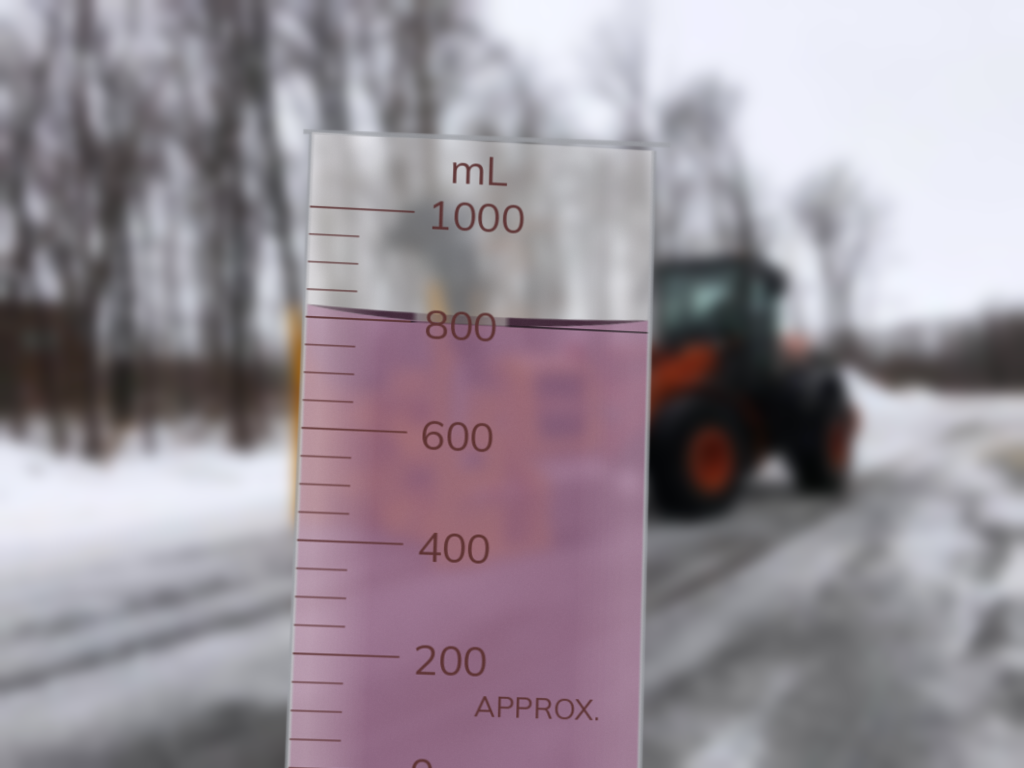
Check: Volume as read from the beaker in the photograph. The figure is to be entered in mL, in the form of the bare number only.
800
